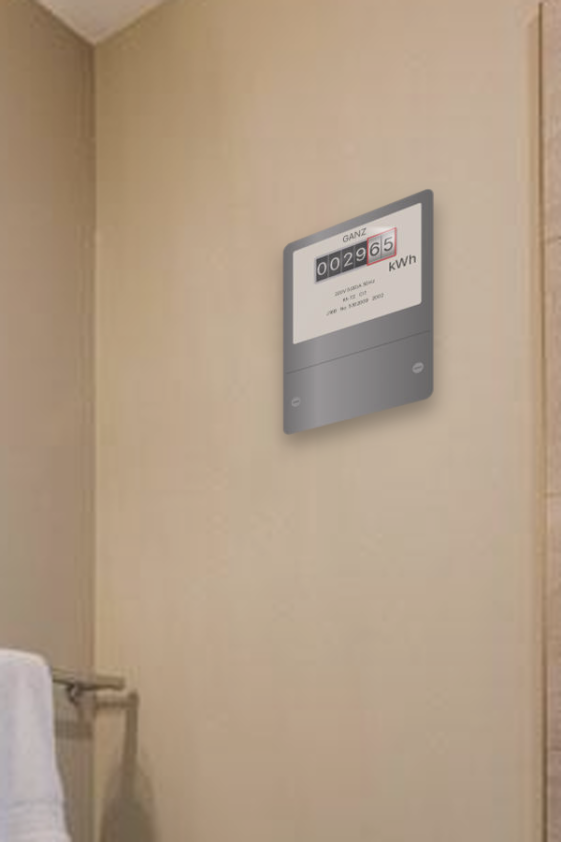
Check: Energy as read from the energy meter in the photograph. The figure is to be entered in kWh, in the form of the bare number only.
29.65
